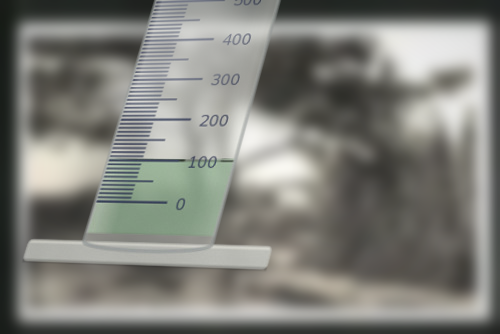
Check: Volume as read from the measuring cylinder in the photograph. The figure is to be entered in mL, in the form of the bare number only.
100
